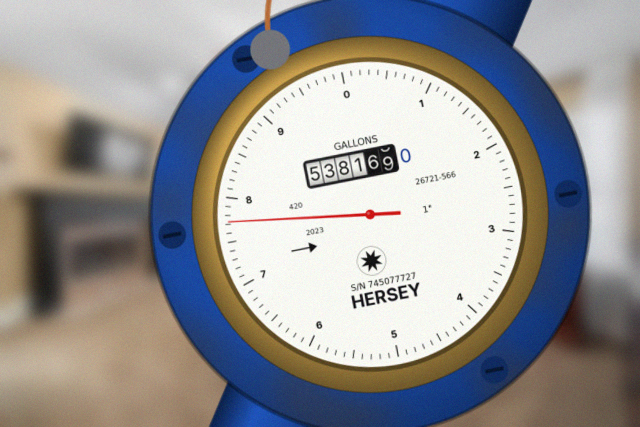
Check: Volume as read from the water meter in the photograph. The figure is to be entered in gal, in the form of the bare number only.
5381687.7
